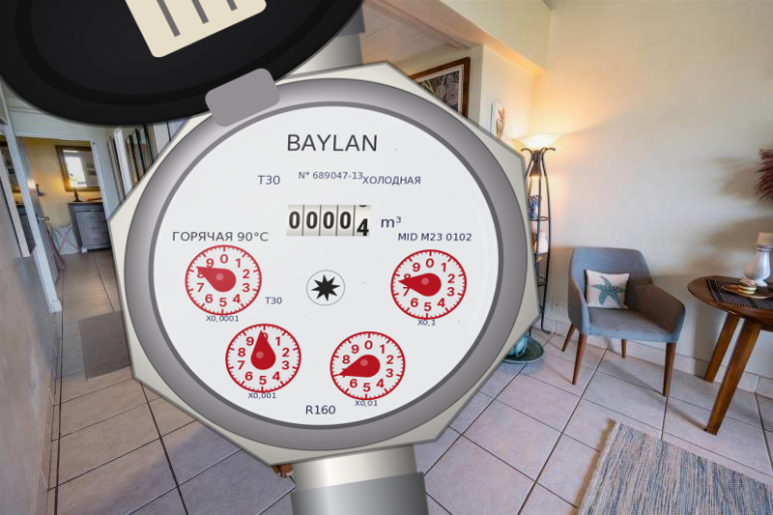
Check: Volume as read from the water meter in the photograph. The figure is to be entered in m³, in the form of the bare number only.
3.7698
